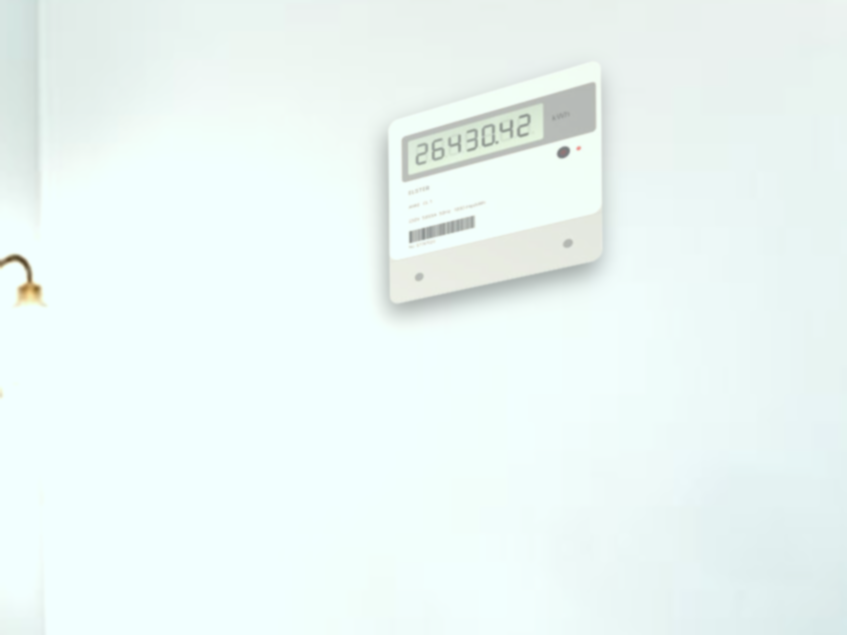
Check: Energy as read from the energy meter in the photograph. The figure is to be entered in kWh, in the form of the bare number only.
26430.42
